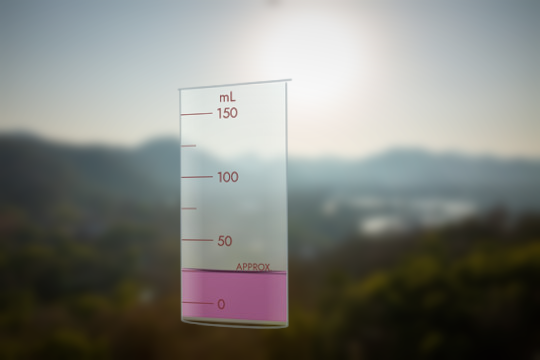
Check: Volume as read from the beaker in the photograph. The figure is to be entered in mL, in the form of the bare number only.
25
